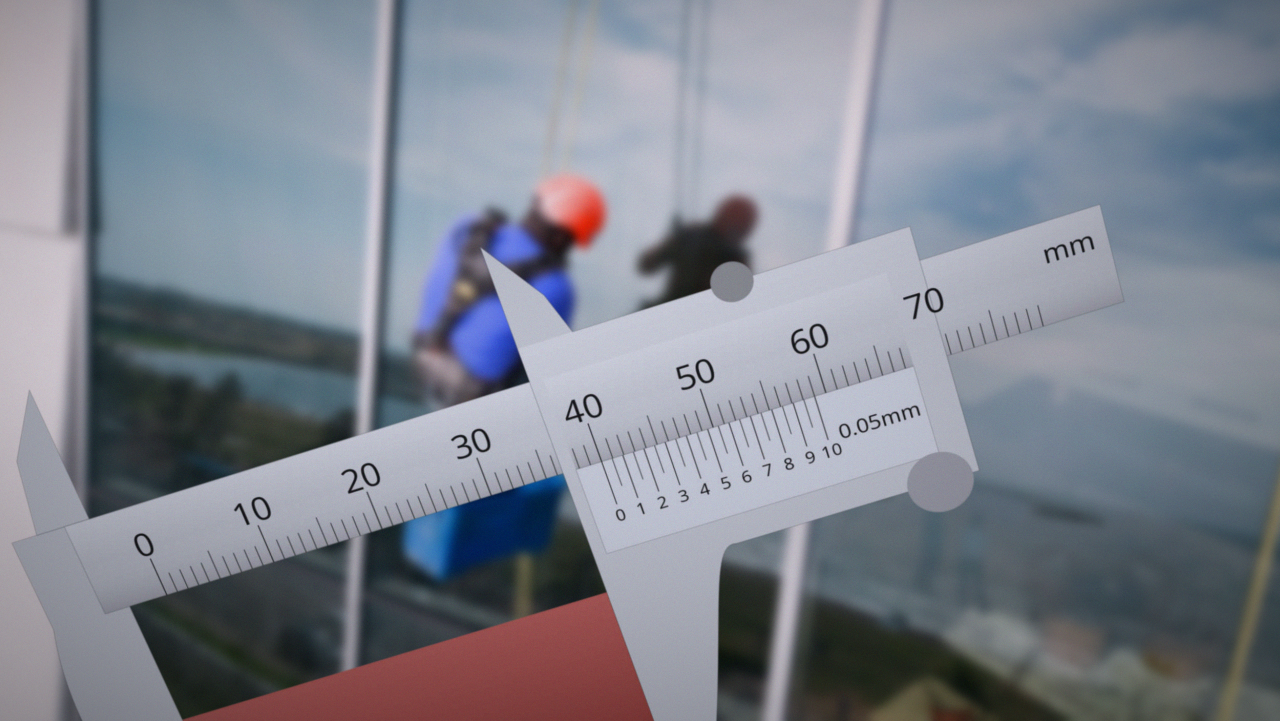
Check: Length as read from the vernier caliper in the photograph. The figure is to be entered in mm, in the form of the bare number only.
40.0
